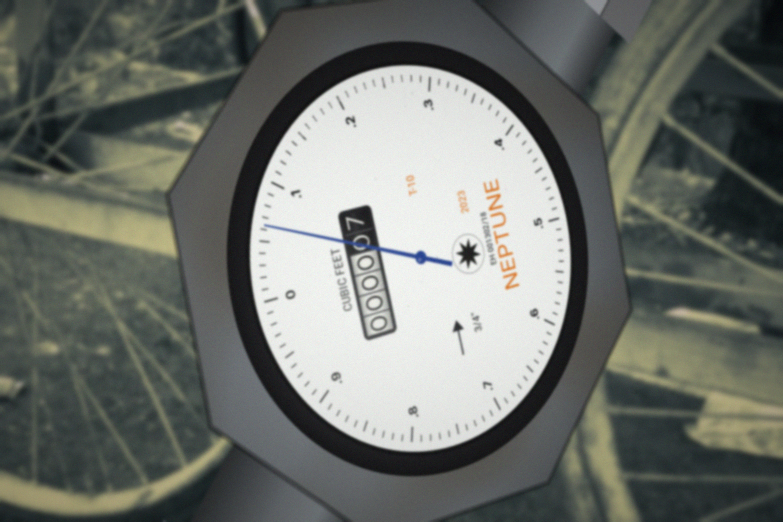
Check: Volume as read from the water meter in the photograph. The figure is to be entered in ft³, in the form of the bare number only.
7.06
